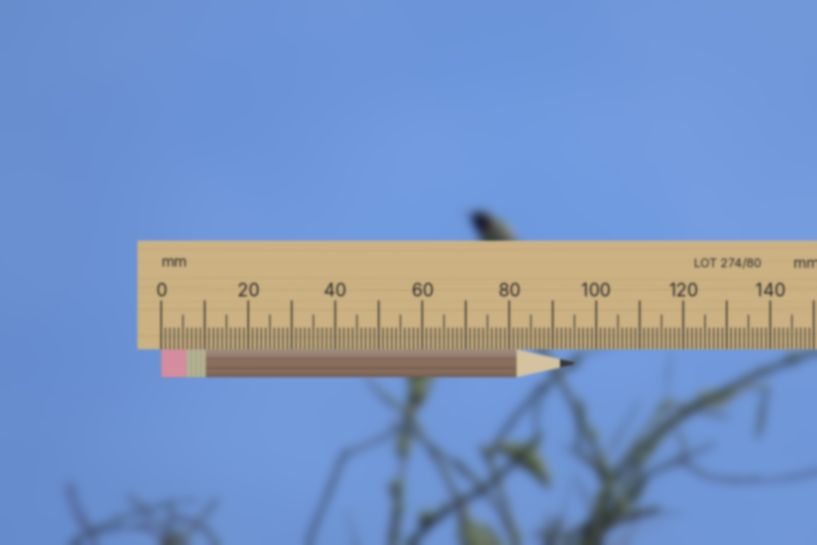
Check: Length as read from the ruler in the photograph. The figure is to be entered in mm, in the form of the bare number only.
95
